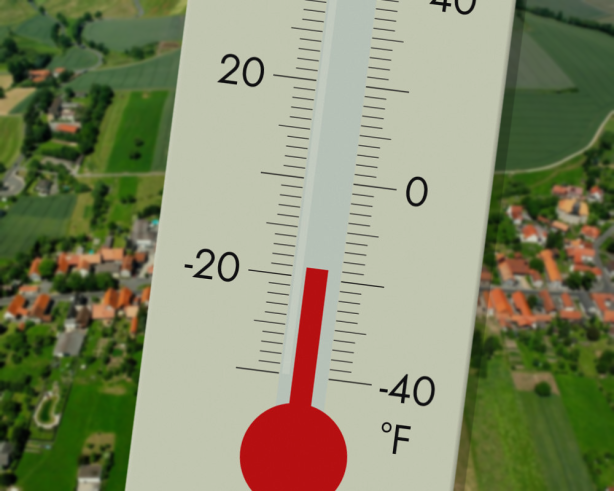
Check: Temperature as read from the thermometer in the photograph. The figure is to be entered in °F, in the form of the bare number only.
-18
